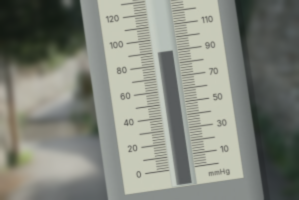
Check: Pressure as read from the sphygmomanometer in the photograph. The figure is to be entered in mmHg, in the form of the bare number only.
90
